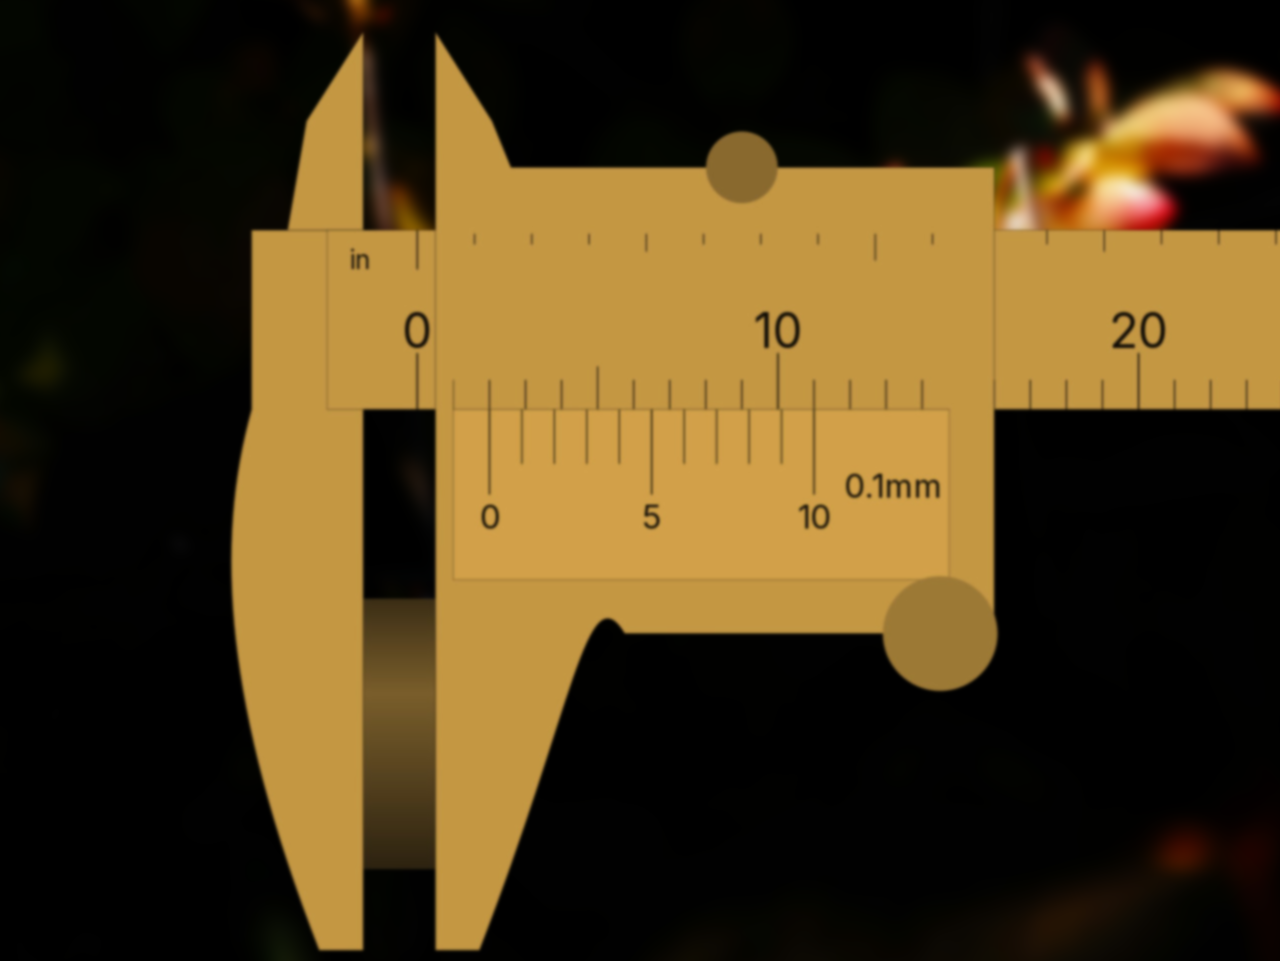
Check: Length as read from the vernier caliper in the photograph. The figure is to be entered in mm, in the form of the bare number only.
2.0
